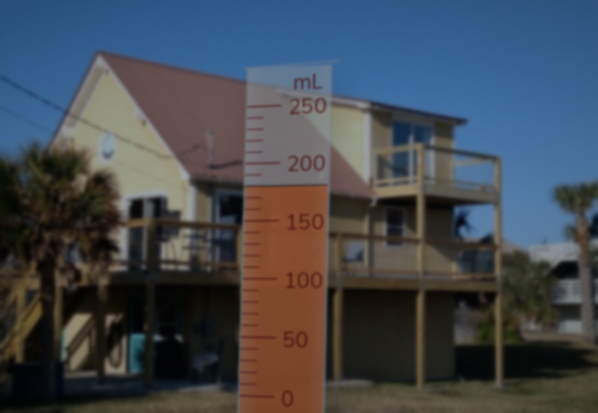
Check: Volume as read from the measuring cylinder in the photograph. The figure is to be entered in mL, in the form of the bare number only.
180
